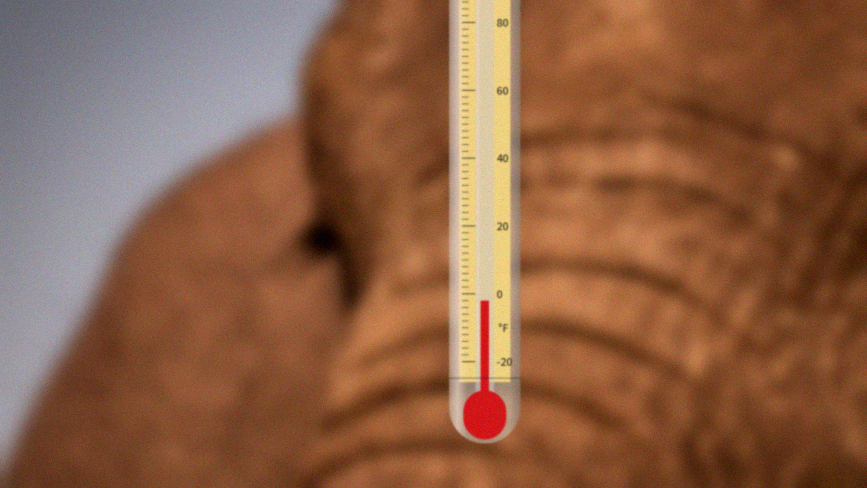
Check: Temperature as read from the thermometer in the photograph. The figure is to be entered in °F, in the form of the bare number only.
-2
